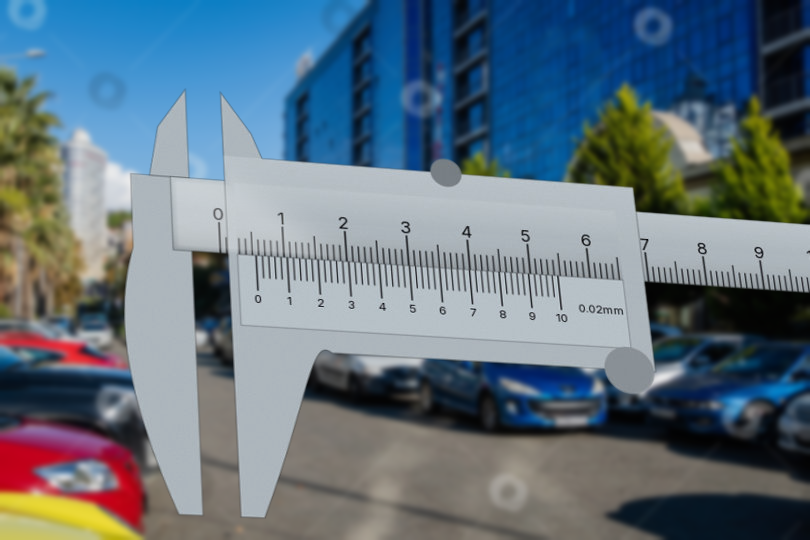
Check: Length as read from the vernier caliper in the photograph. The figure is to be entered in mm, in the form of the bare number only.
5.6
